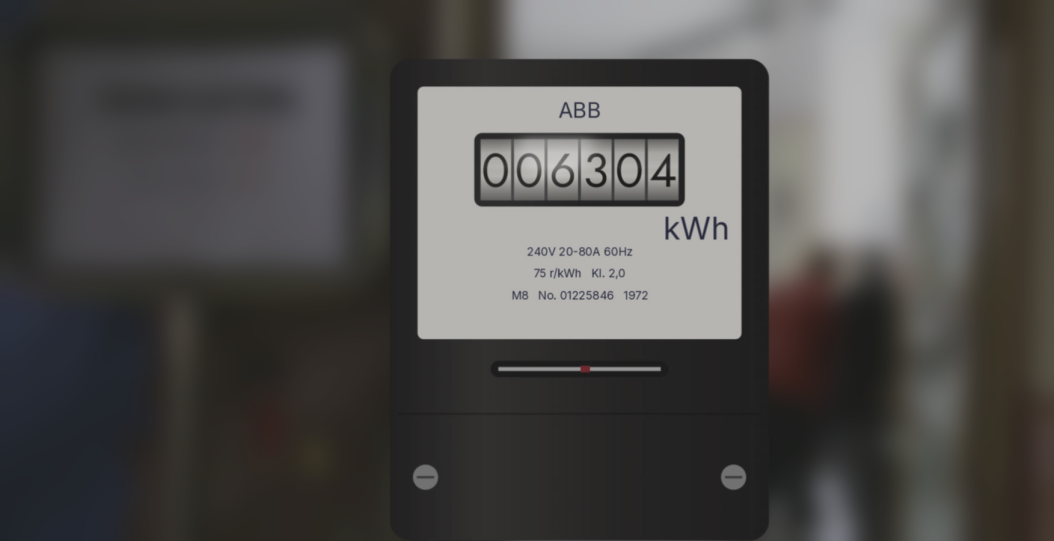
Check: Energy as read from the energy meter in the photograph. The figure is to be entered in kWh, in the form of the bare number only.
6304
